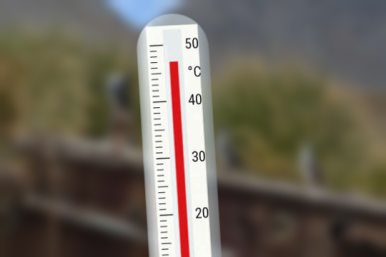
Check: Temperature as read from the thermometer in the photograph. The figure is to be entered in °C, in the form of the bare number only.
47
